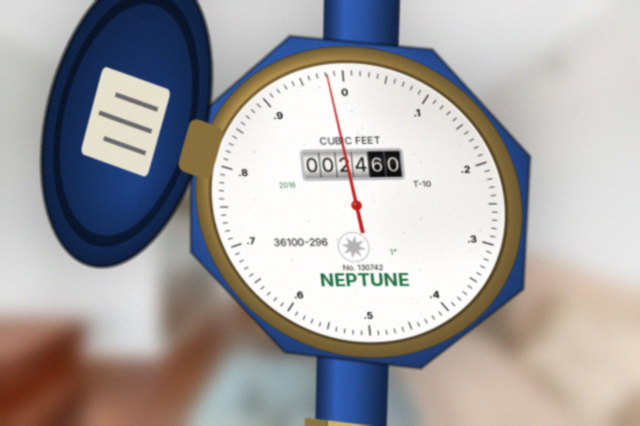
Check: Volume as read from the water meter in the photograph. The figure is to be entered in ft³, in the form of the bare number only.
2459.98
